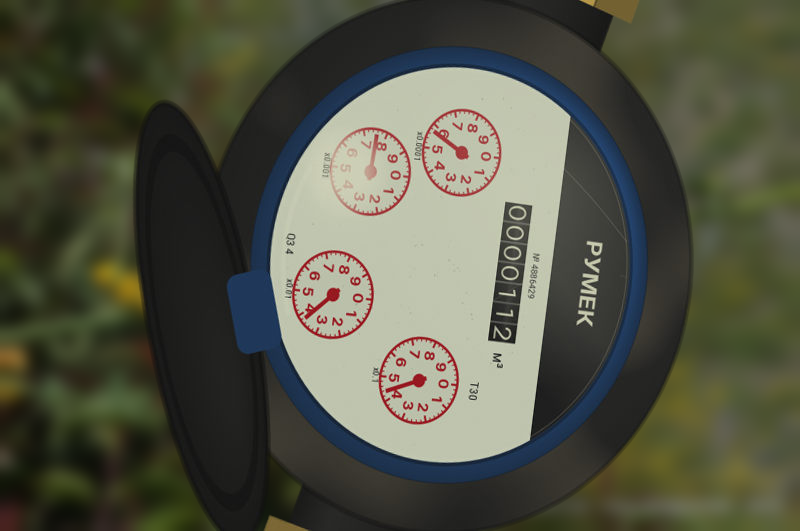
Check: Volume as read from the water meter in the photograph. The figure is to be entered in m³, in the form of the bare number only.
112.4375
